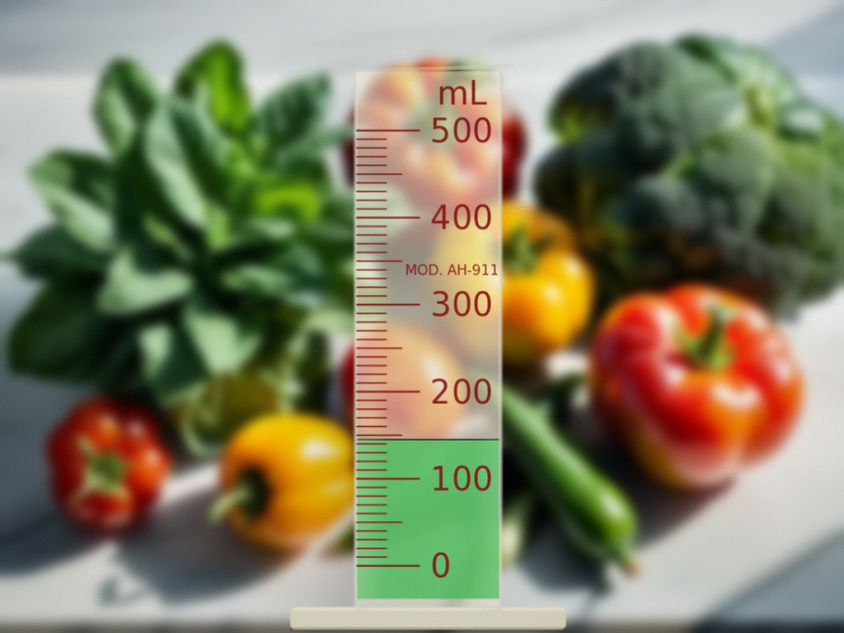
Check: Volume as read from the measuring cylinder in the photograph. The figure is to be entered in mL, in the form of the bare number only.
145
